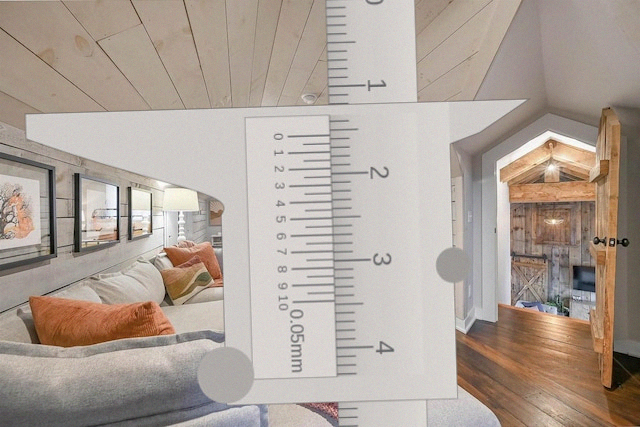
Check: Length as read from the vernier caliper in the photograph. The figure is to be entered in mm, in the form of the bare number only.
15.6
